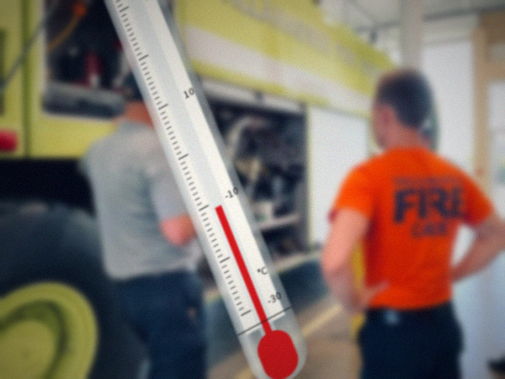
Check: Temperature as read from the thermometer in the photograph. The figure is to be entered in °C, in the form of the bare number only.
-11
